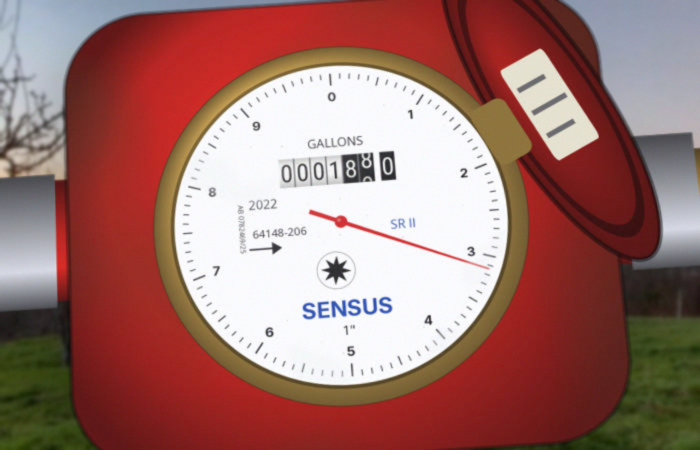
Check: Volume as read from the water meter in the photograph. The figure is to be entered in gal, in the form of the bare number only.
1883.1
